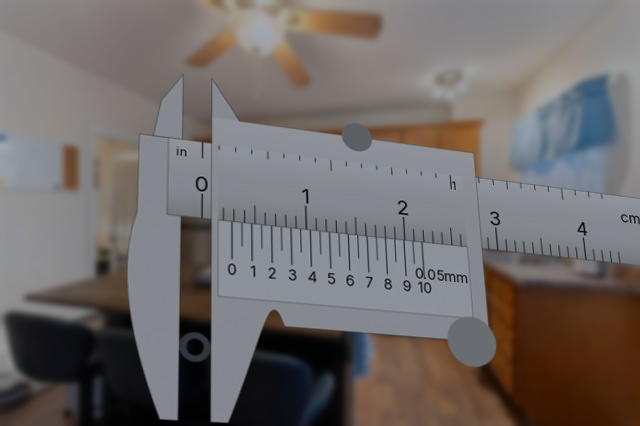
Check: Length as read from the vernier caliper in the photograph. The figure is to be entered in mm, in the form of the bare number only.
2.8
